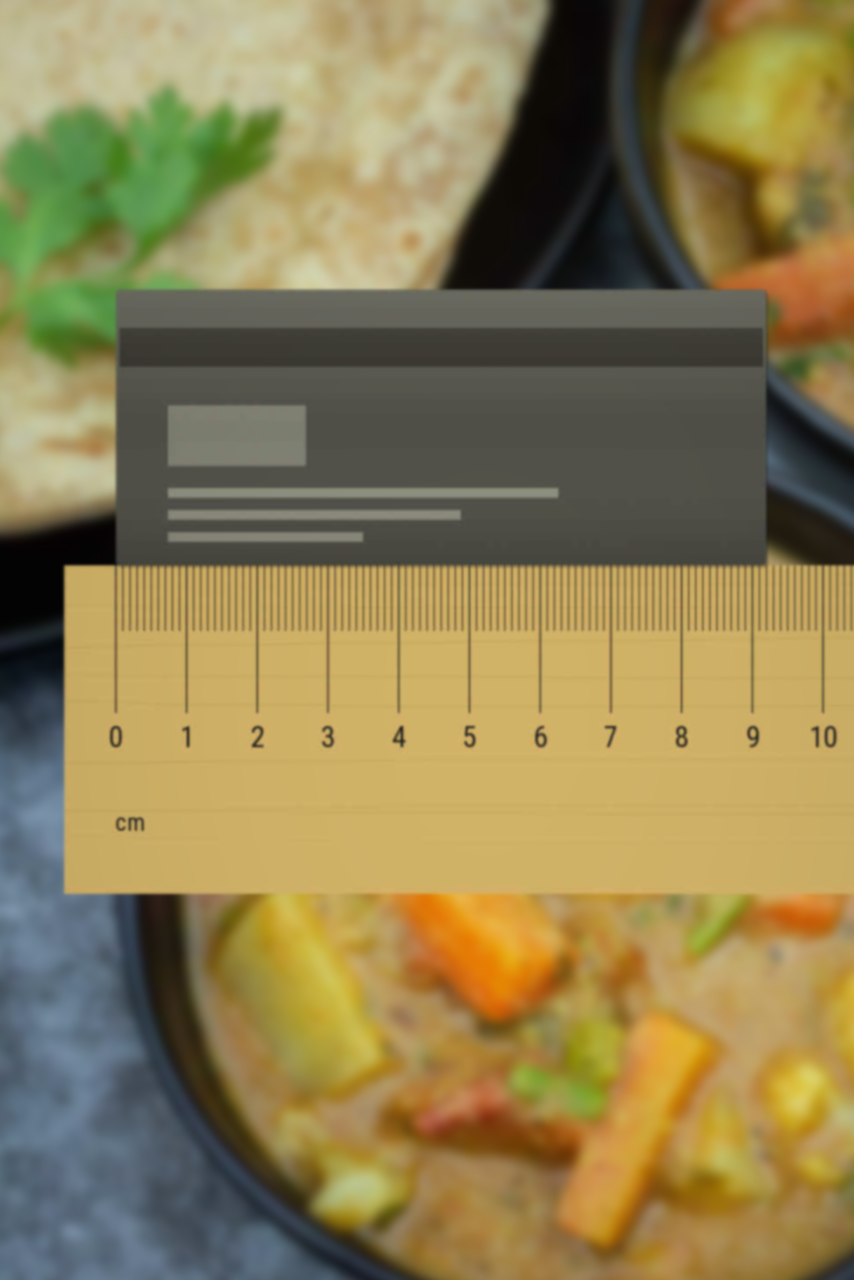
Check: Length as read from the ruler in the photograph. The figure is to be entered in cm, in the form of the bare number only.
9.2
